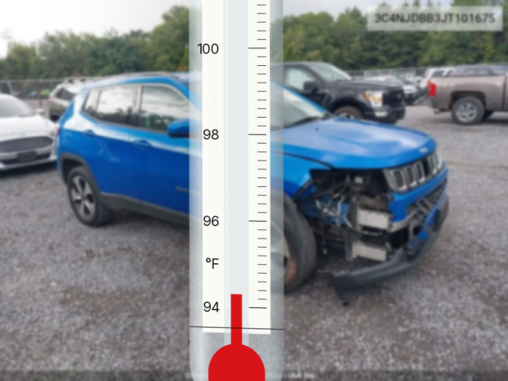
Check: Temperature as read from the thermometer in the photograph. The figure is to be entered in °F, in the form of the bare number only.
94.3
